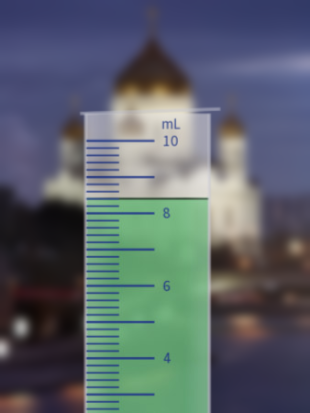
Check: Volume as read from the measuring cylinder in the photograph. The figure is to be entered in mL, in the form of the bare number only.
8.4
